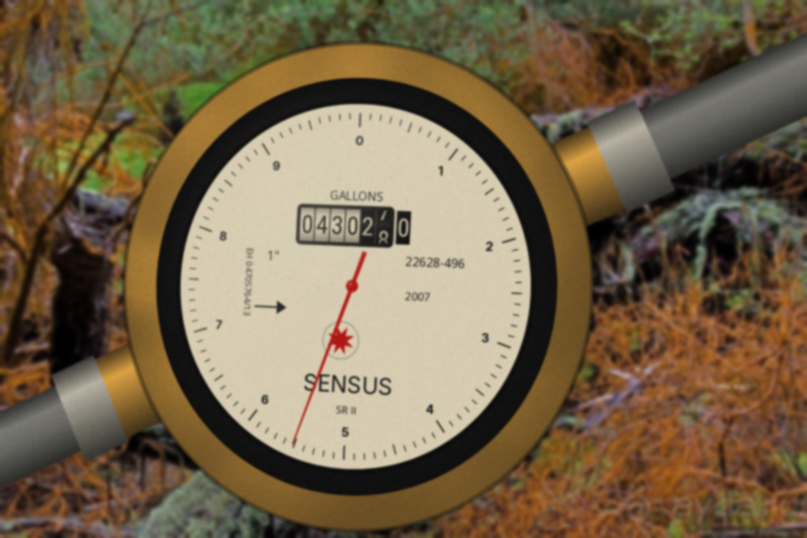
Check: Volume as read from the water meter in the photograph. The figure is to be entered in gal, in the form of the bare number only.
430275.5
